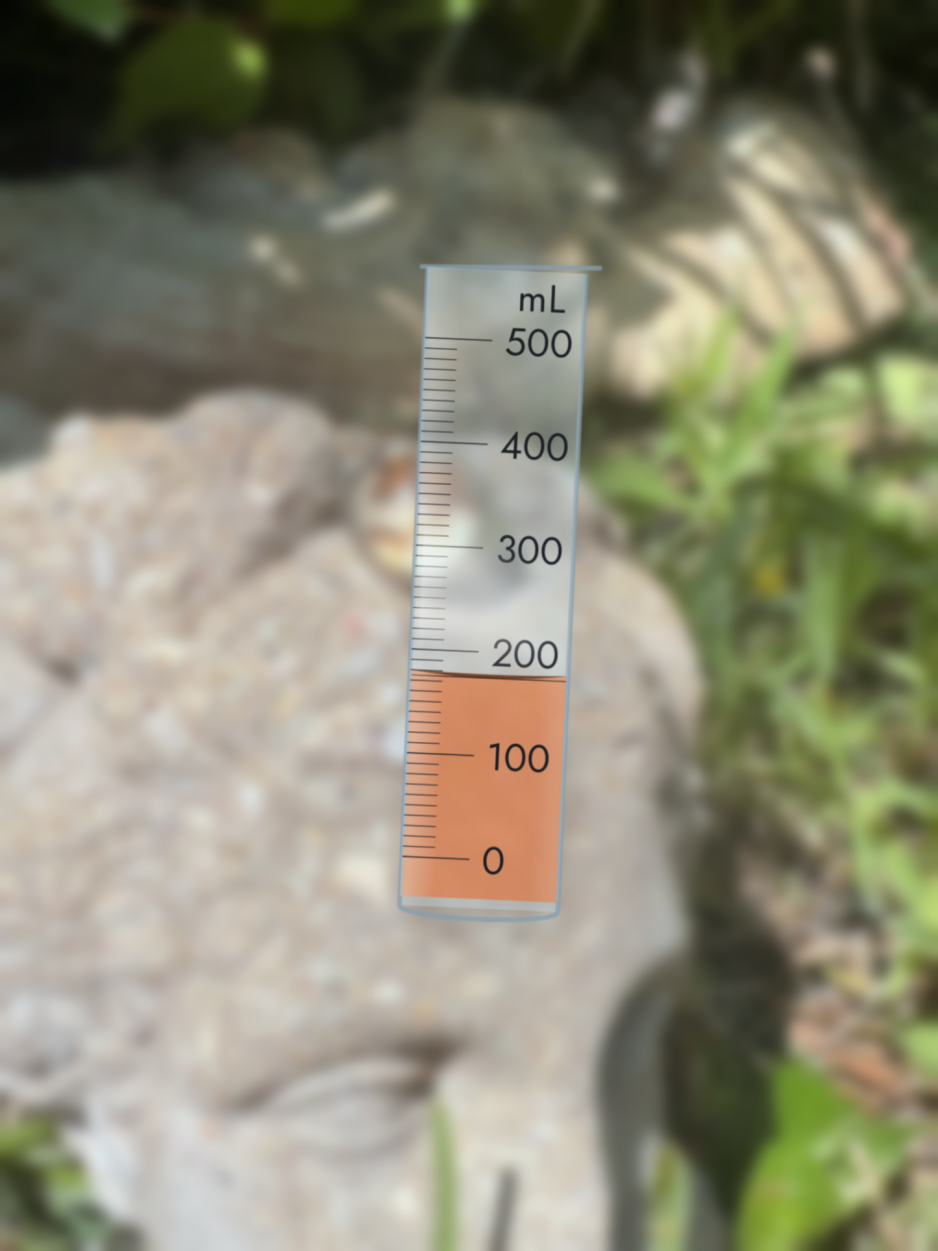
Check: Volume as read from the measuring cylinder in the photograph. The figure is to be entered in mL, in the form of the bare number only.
175
